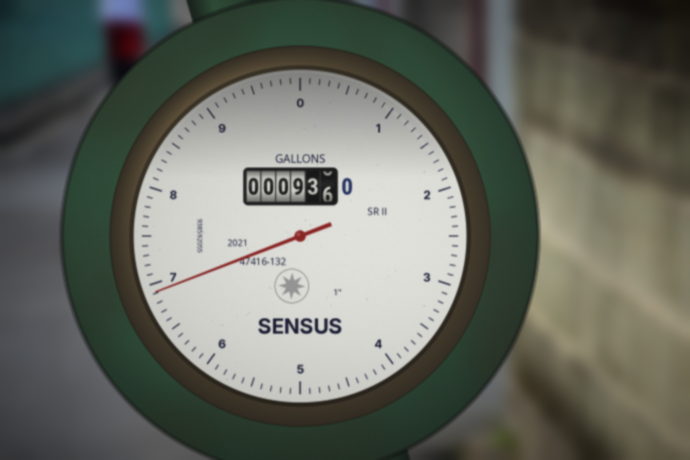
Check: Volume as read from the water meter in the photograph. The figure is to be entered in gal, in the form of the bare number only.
9356.9
